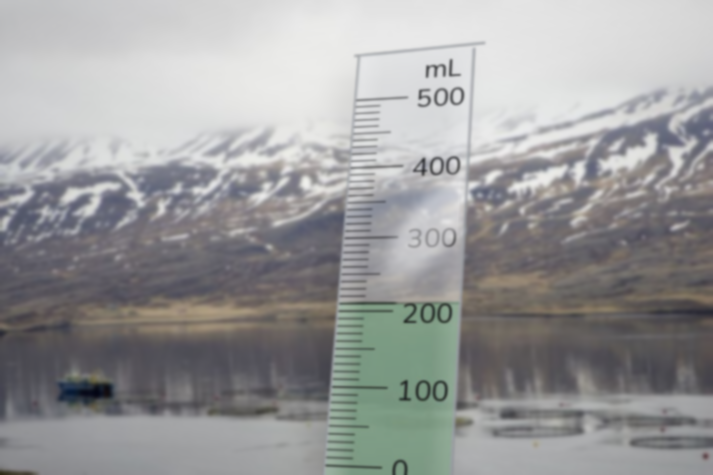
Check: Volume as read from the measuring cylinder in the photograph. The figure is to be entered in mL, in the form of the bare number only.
210
